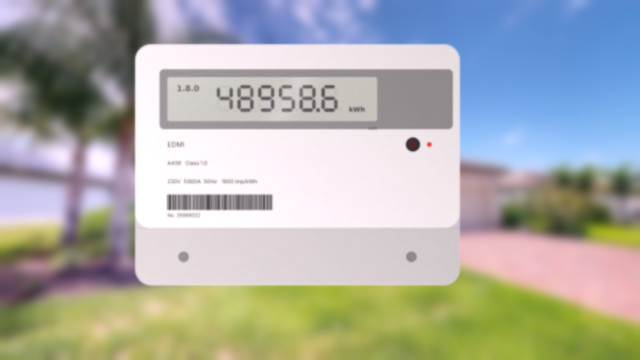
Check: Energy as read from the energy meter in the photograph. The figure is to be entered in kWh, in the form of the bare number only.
48958.6
